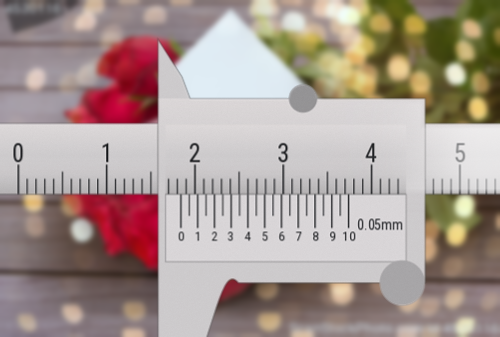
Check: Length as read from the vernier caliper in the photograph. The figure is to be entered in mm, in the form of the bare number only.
18.4
